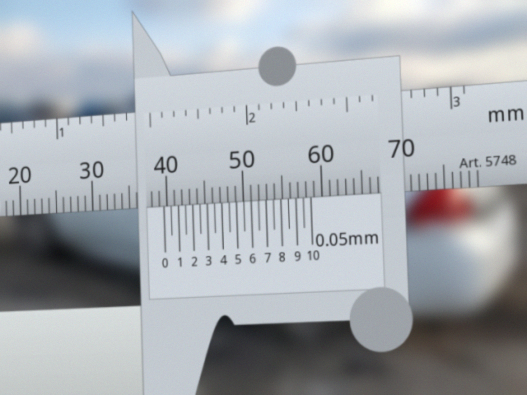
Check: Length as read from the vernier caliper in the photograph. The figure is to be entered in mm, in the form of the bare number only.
39.6
